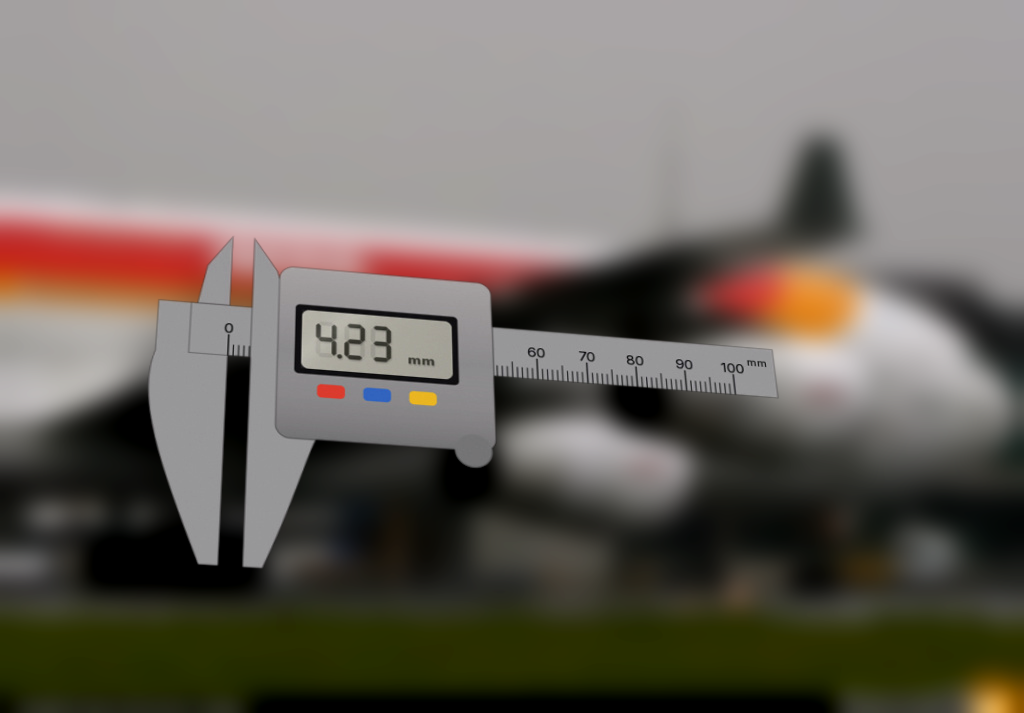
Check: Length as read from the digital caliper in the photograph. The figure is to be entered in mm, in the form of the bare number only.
4.23
